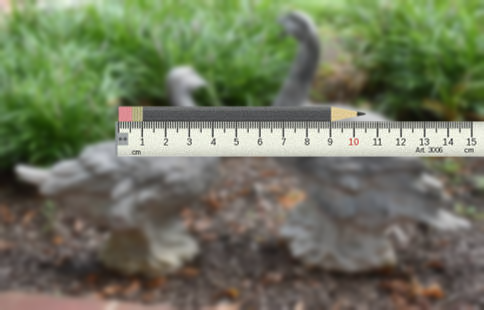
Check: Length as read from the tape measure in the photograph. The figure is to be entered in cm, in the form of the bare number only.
10.5
